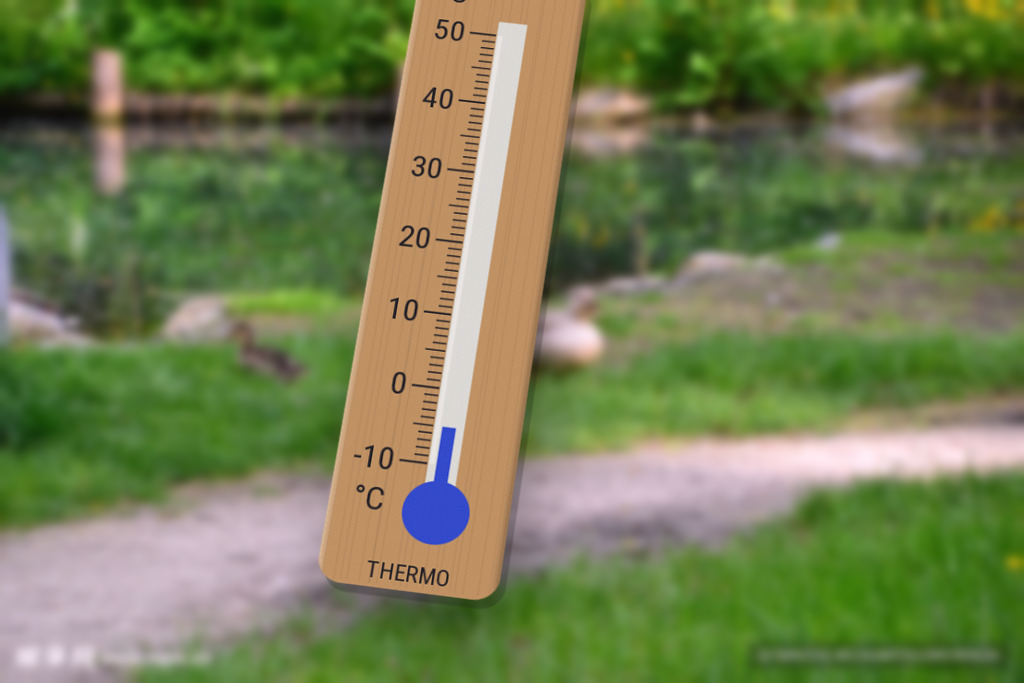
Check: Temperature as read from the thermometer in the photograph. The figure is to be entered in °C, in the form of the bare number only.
-5
